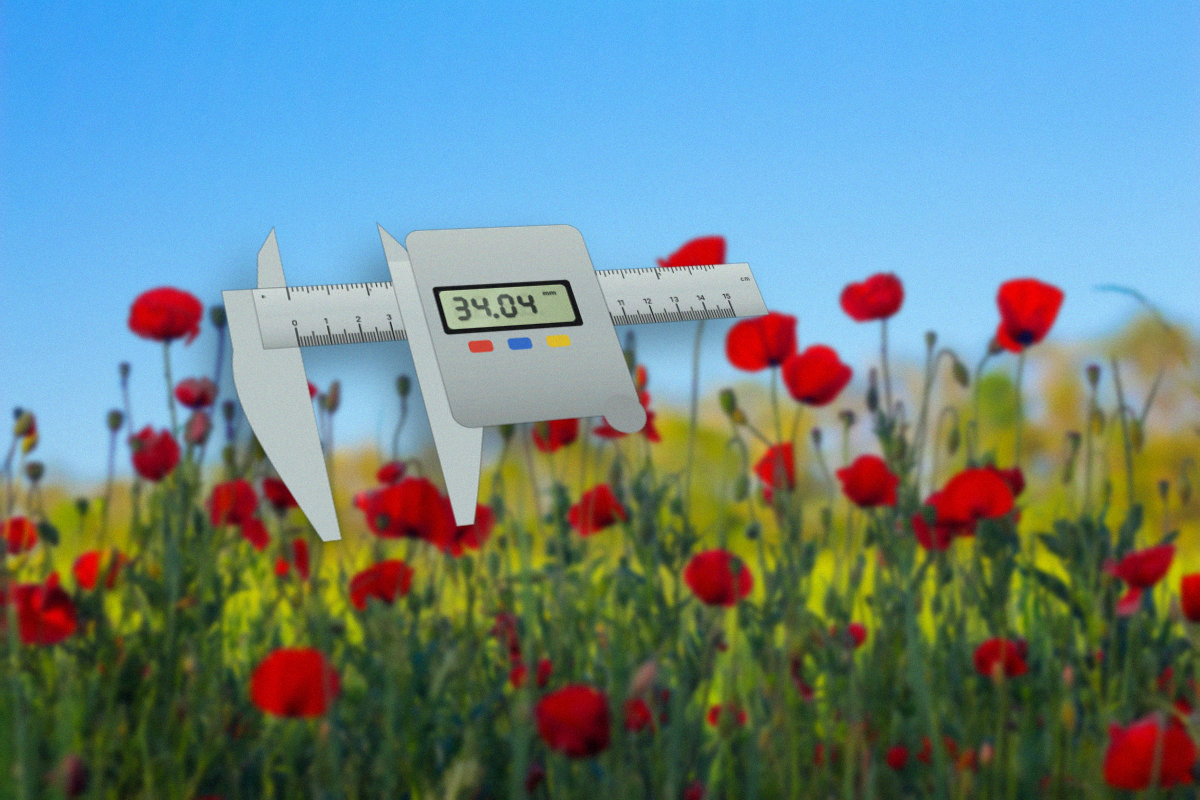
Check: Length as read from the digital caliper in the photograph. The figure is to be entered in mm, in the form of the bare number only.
34.04
